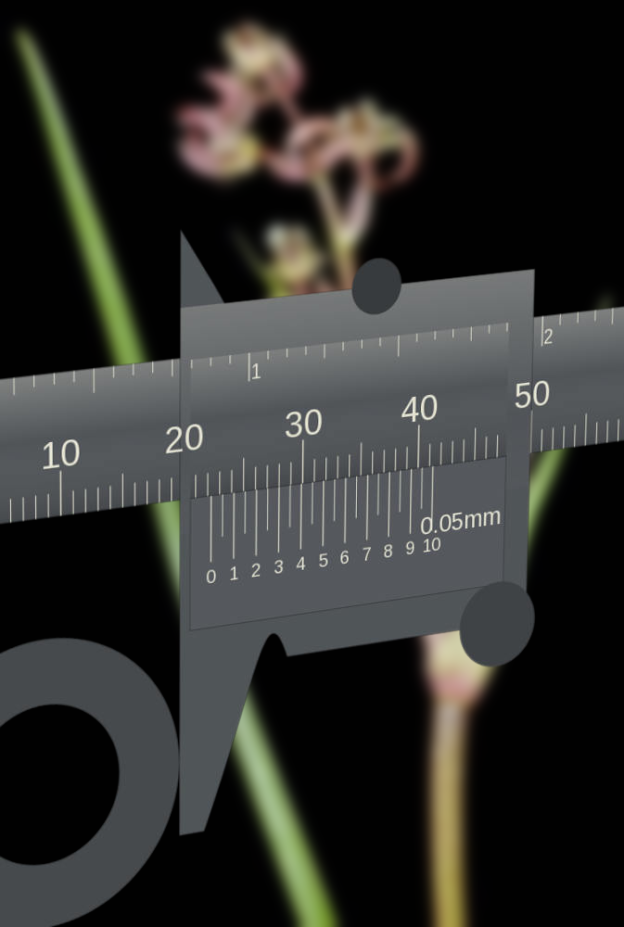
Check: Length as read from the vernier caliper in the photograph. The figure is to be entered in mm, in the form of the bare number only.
22.3
